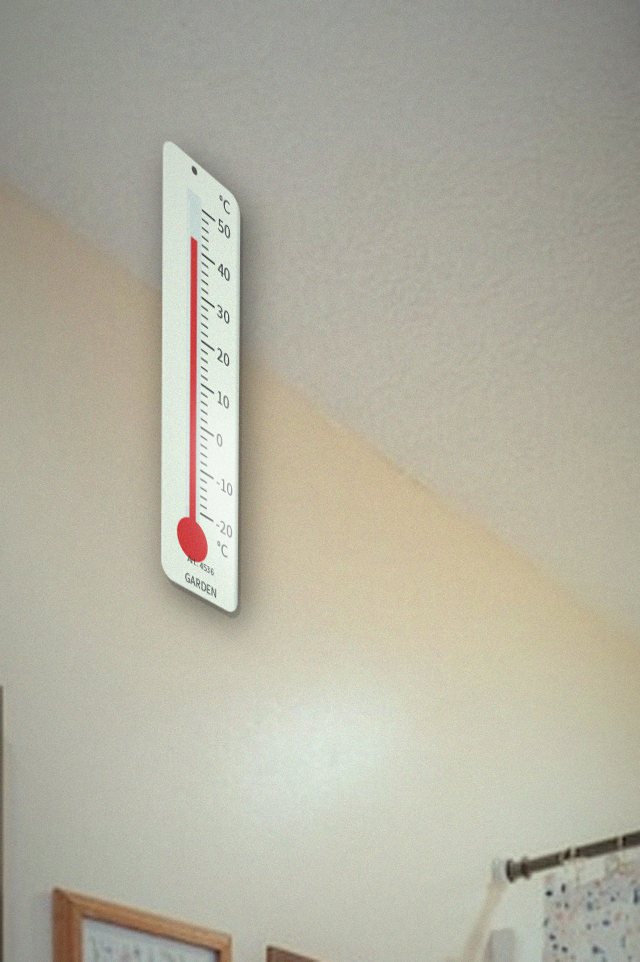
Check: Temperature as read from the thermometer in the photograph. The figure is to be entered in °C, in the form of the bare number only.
42
